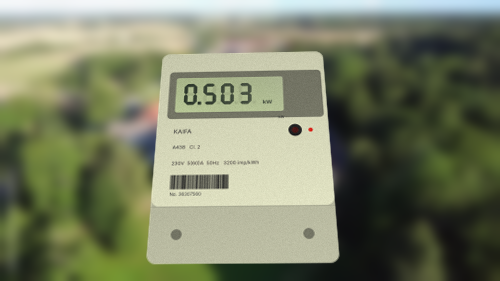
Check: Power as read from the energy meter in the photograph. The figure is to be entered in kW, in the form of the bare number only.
0.503
